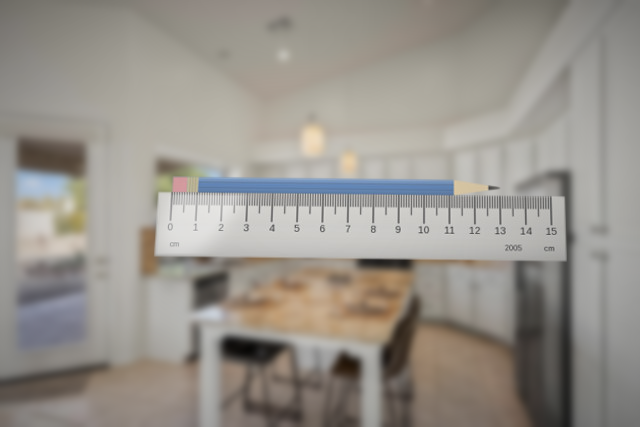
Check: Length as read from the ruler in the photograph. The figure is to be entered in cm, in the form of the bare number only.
13
